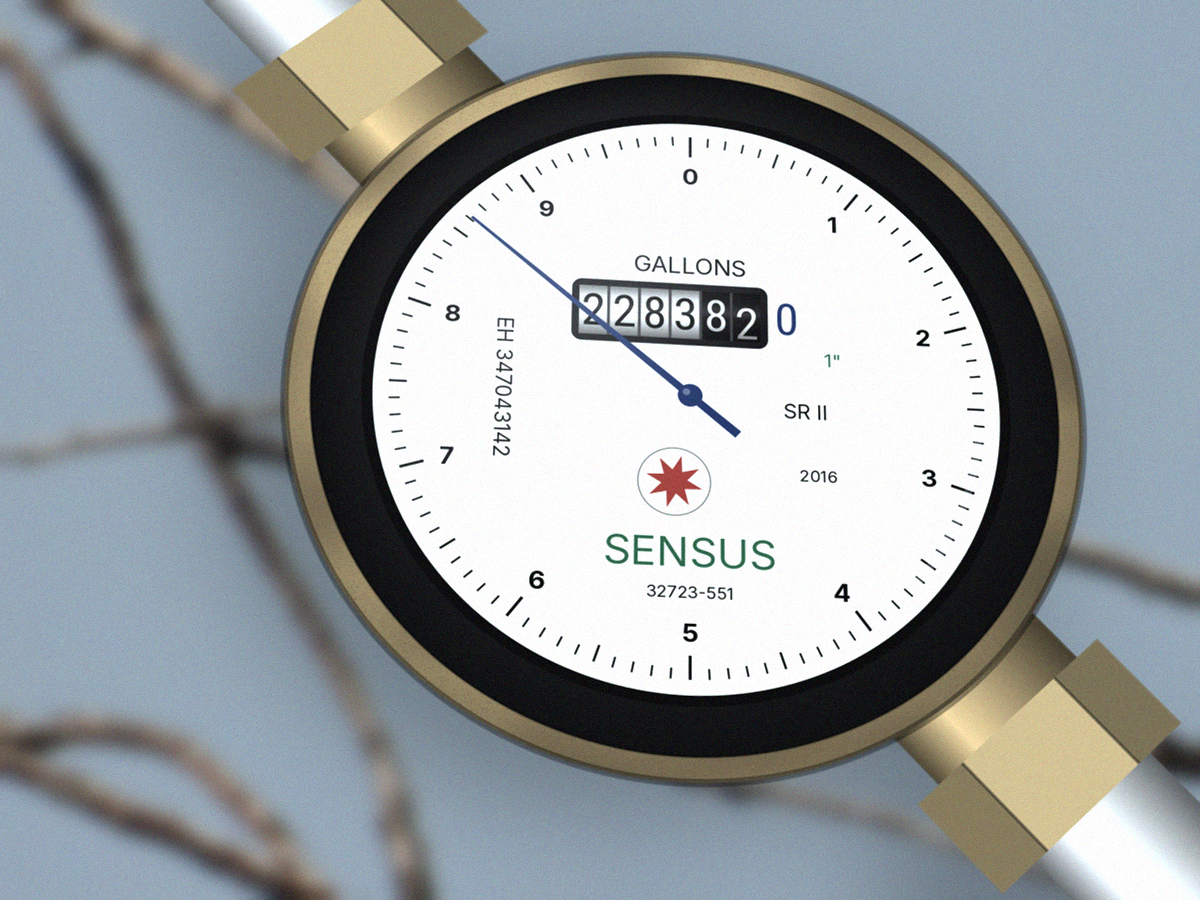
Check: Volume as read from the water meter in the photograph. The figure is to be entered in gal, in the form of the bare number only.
2283818.6
